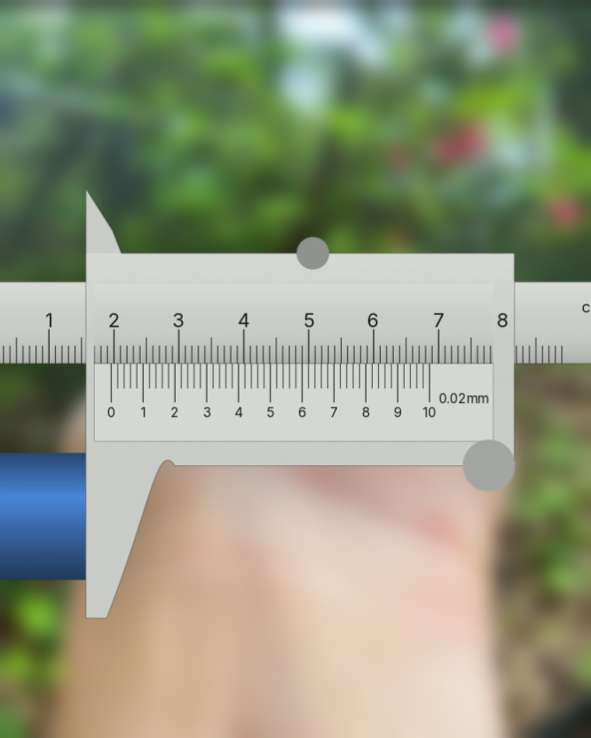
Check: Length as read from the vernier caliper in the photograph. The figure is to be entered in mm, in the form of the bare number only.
19.6
